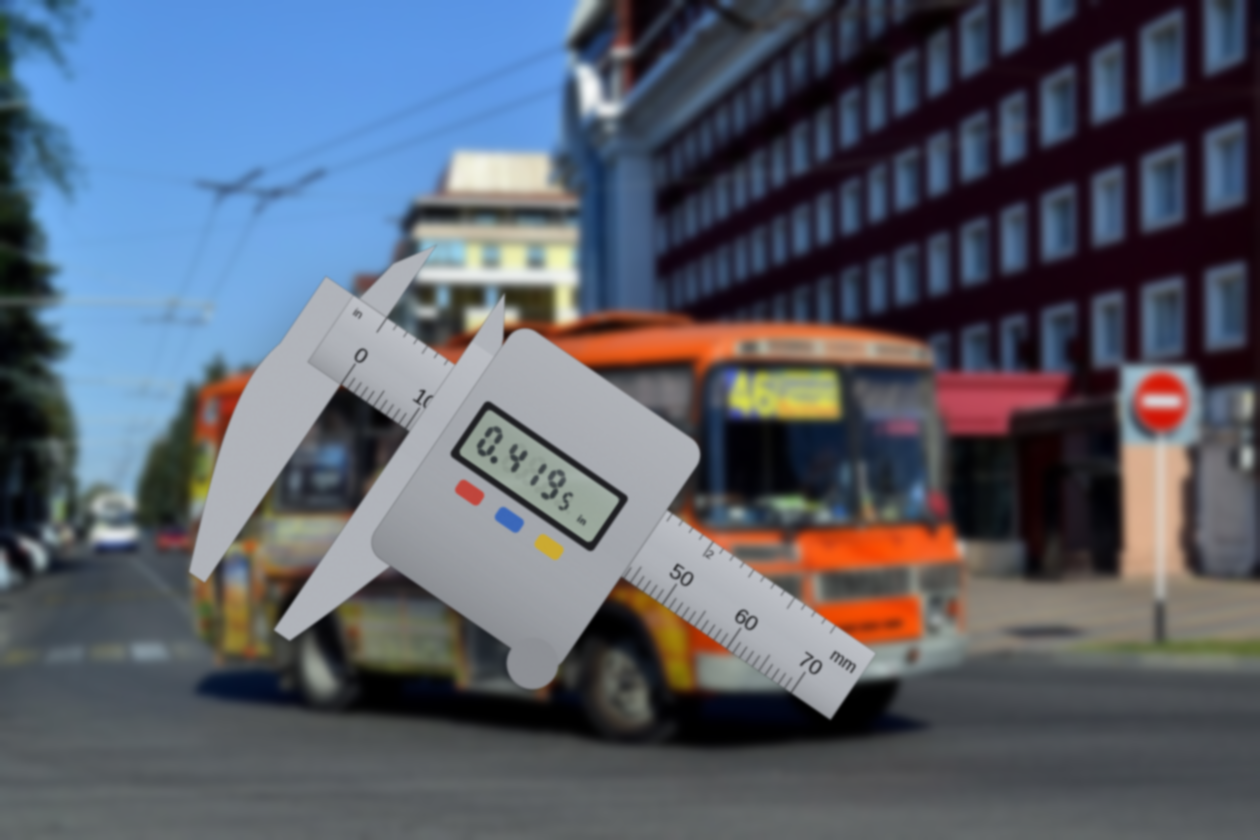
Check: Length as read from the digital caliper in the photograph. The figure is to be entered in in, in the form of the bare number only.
0.4195
